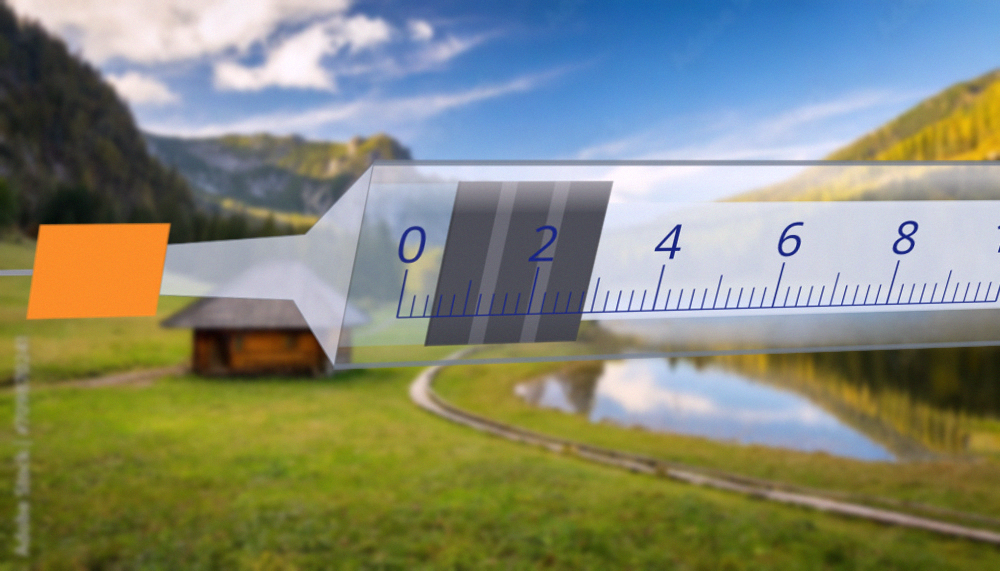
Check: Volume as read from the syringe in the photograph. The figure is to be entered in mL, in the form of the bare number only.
0.5
